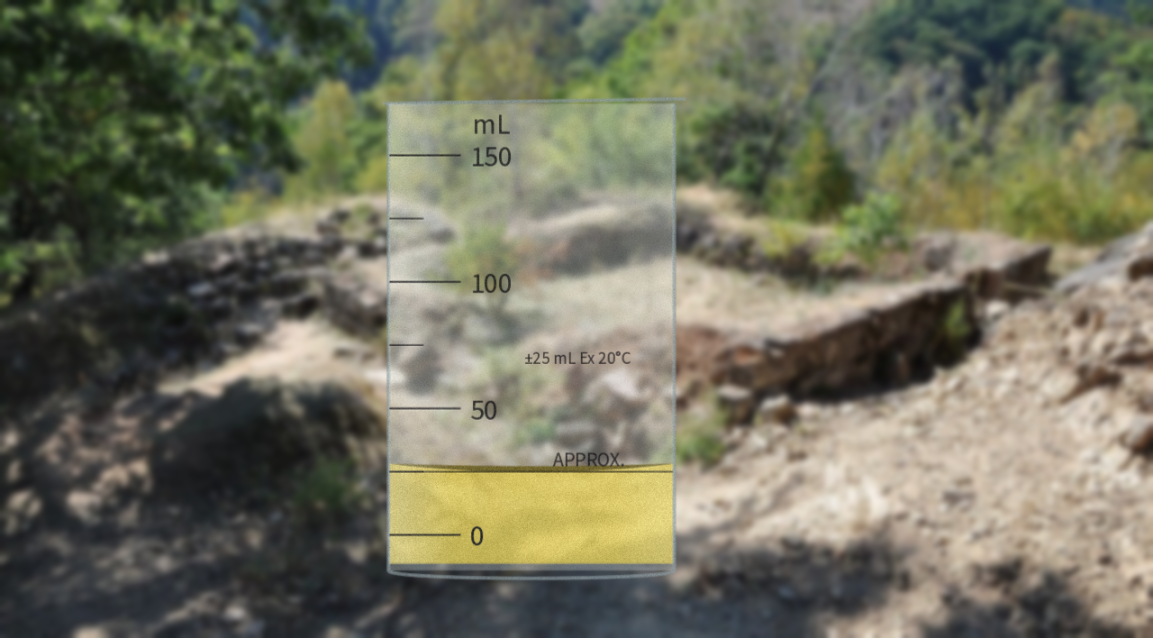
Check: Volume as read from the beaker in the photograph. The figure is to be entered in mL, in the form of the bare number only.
25
